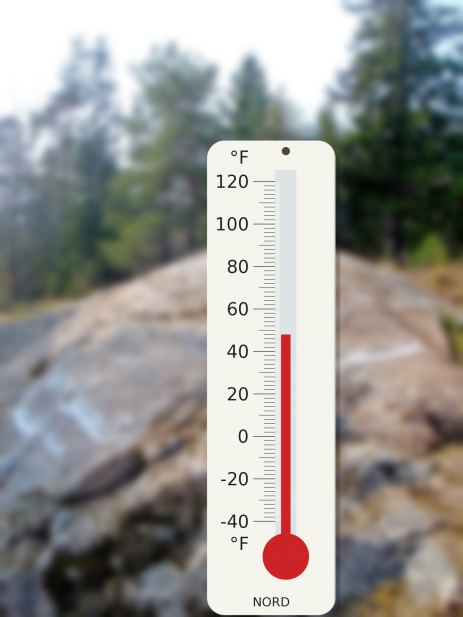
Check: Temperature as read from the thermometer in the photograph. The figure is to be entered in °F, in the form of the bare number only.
48
